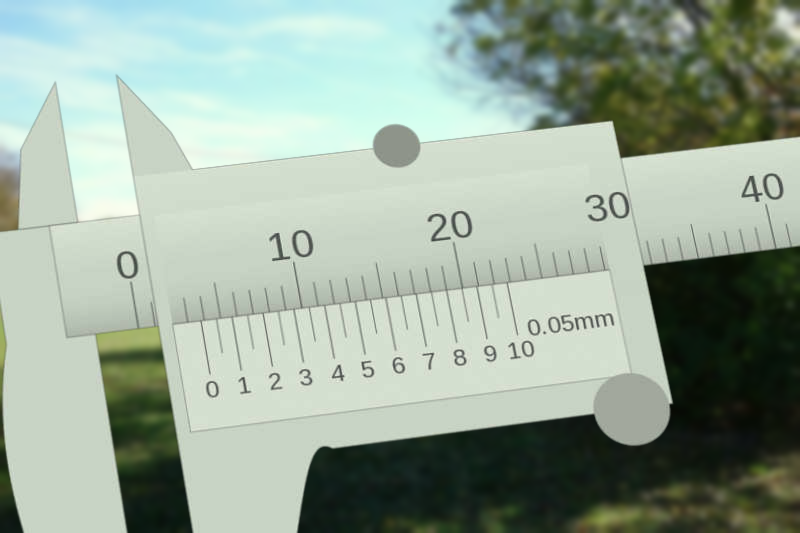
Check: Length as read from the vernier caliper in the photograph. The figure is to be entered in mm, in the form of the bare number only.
3.8
